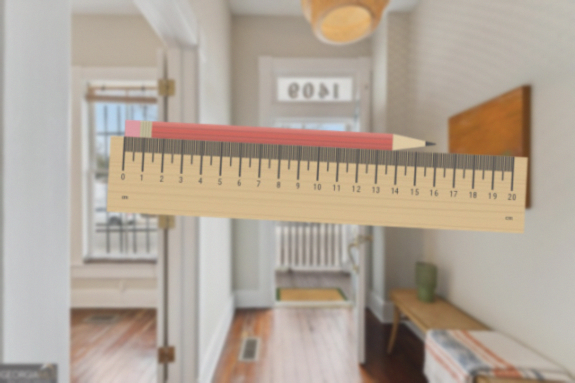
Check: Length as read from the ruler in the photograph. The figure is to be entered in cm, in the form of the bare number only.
16
